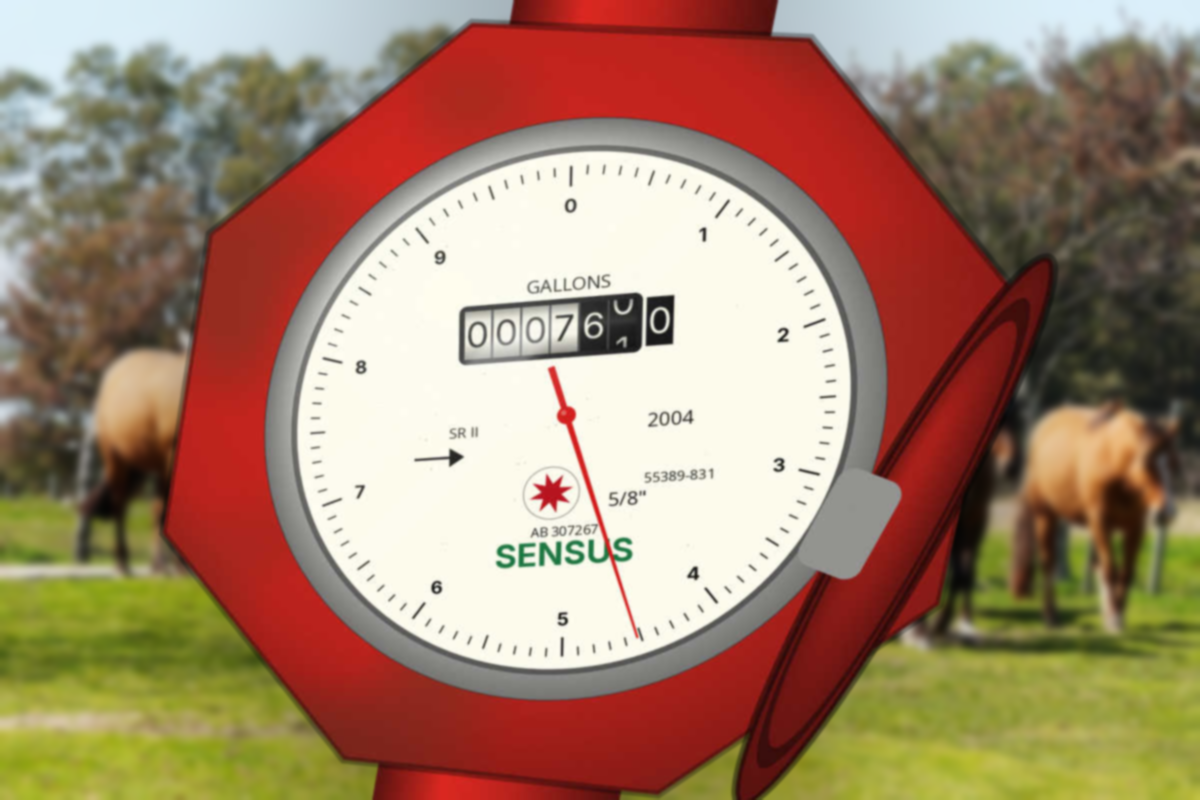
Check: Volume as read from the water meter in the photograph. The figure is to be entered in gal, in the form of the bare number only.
7604.5
